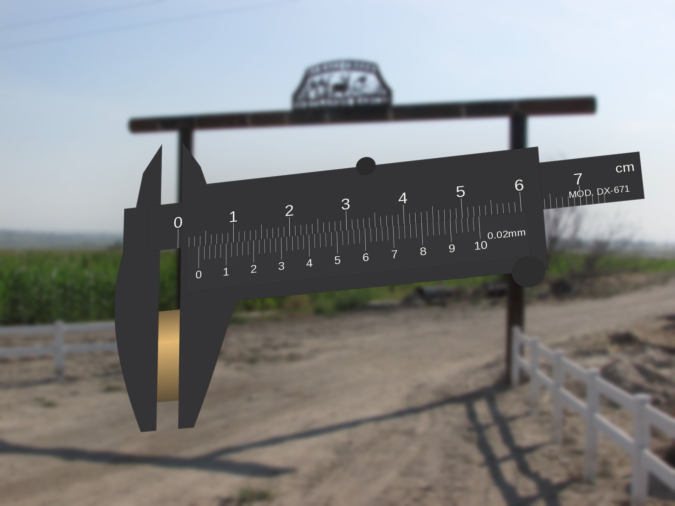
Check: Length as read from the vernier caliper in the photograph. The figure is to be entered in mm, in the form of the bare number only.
3.8
